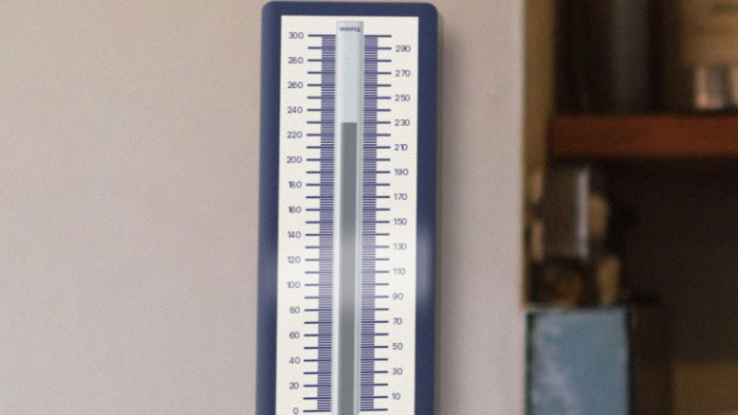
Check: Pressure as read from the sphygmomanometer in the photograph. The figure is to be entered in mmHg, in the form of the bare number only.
230
